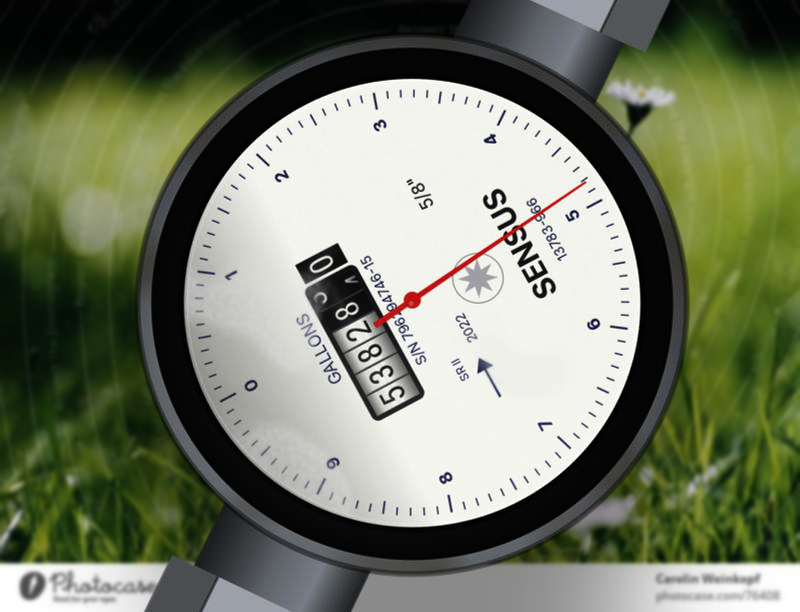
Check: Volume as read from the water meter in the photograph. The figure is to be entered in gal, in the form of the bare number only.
5382834.8
